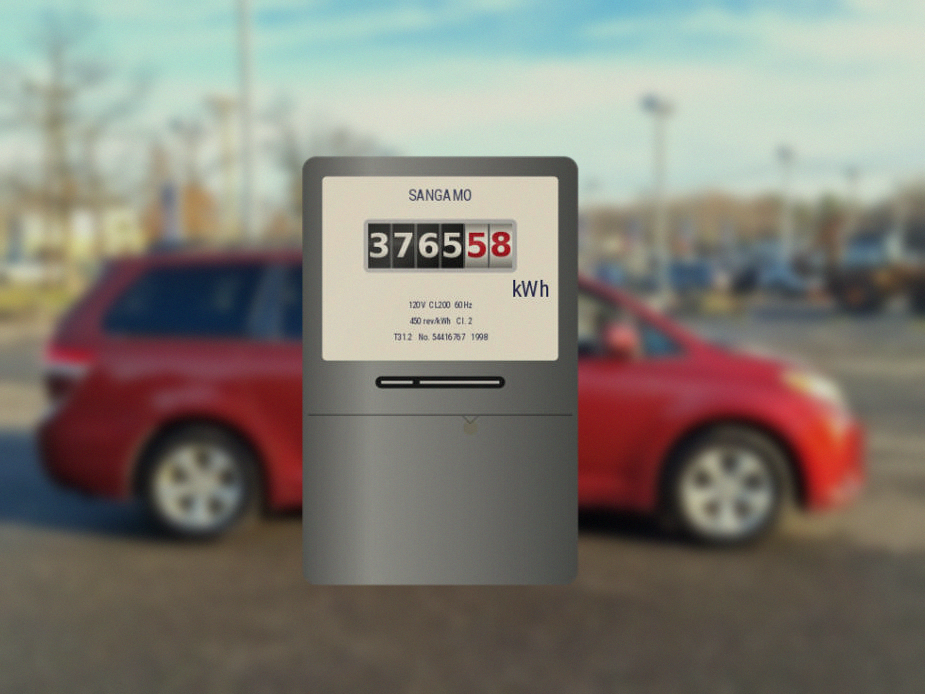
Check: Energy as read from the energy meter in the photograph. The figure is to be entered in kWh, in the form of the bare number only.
3765.58
